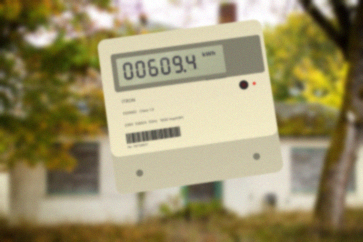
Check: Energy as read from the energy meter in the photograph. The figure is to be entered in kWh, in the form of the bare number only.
609.4
